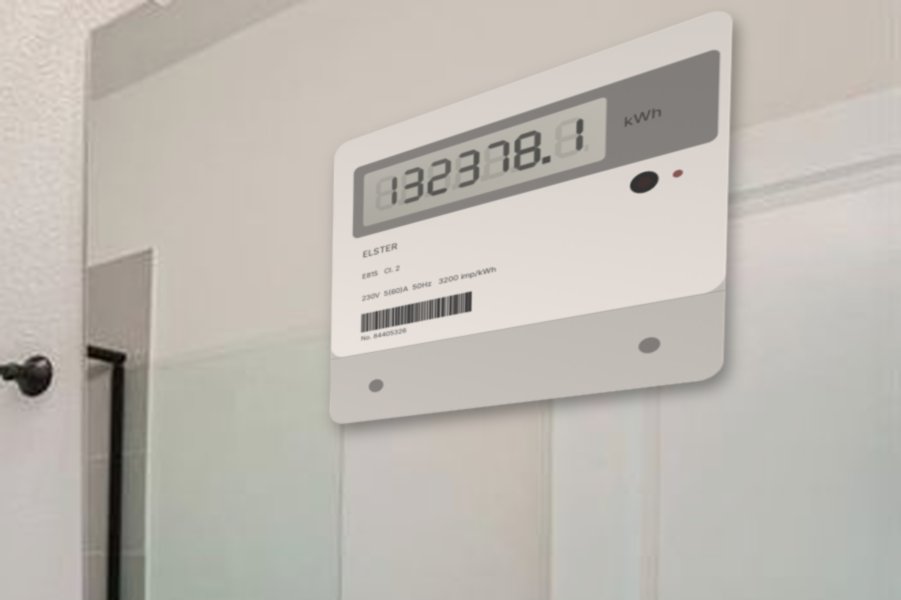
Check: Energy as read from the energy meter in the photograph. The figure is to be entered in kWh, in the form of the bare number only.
132378.1
